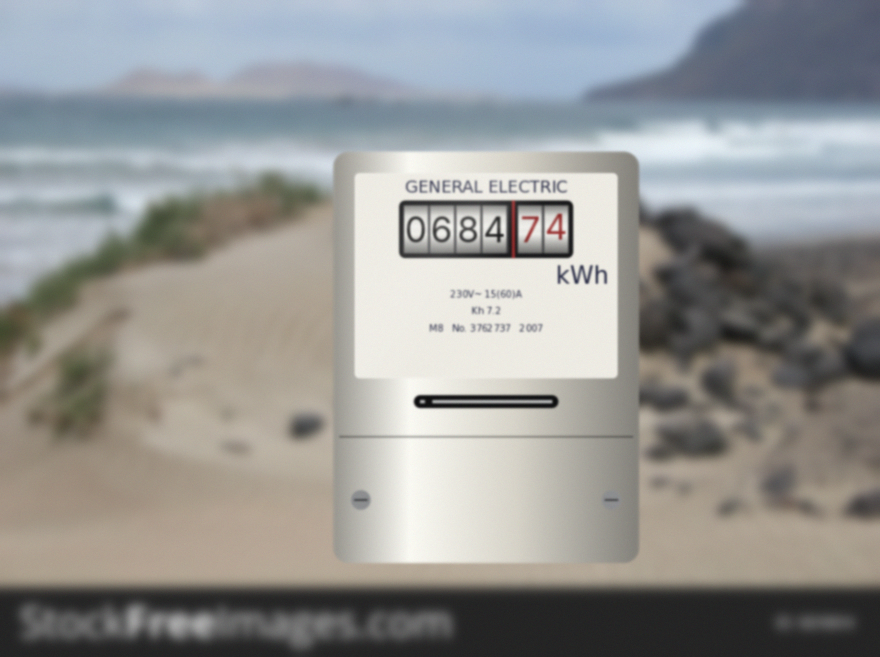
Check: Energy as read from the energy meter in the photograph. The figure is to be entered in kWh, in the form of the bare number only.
684.74
